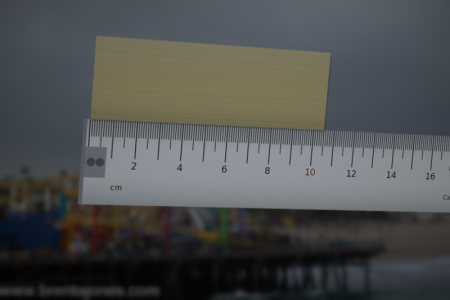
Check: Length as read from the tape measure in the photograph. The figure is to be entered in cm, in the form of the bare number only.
10.5
